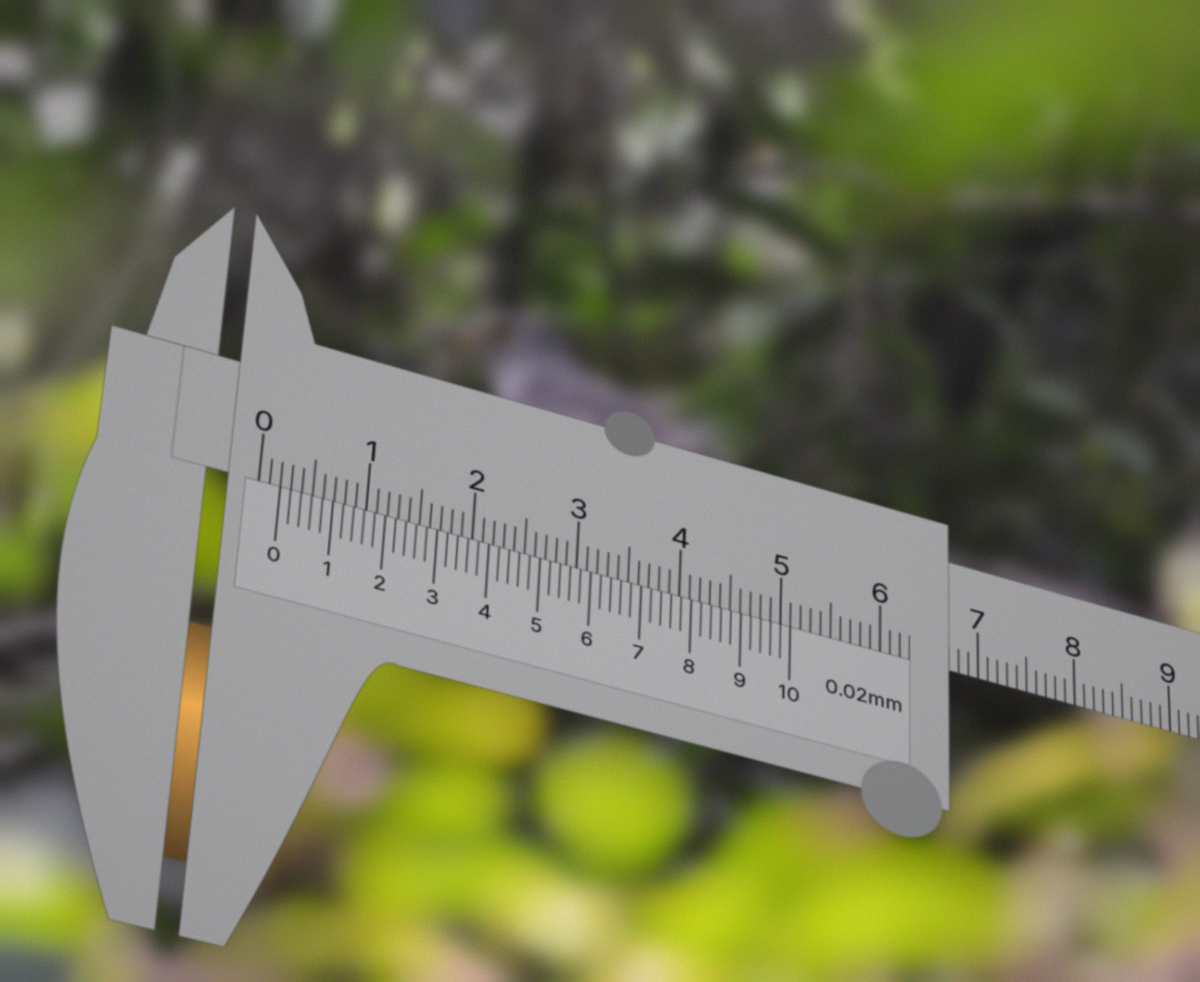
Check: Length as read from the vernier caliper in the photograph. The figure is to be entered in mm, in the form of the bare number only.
2.0
